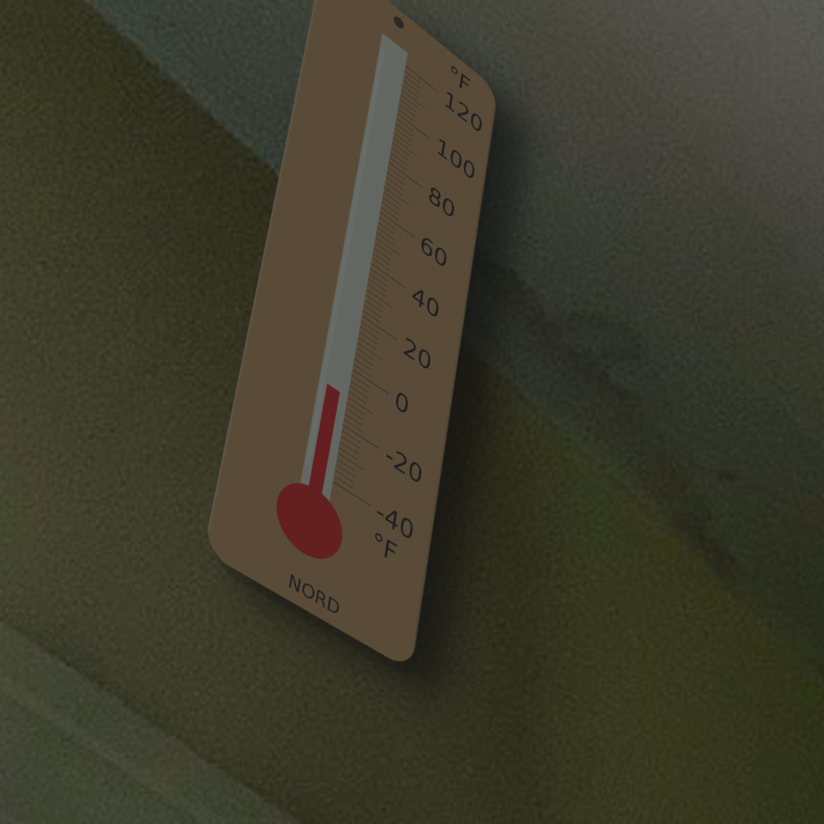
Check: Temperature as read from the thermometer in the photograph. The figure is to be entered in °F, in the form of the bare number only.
-10
